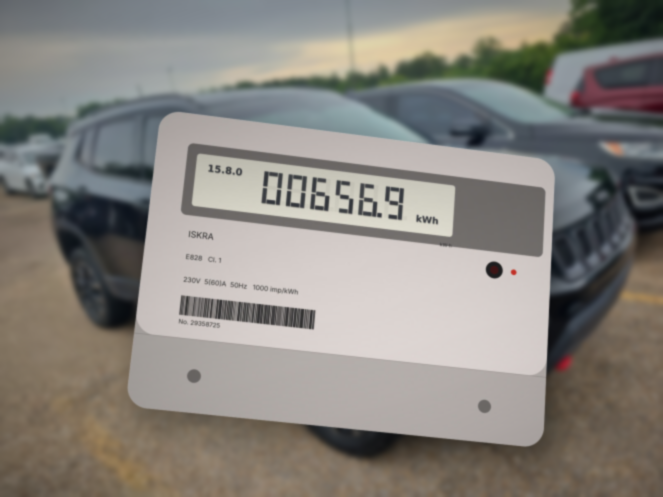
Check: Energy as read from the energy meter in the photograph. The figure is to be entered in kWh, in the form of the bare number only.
656.9
